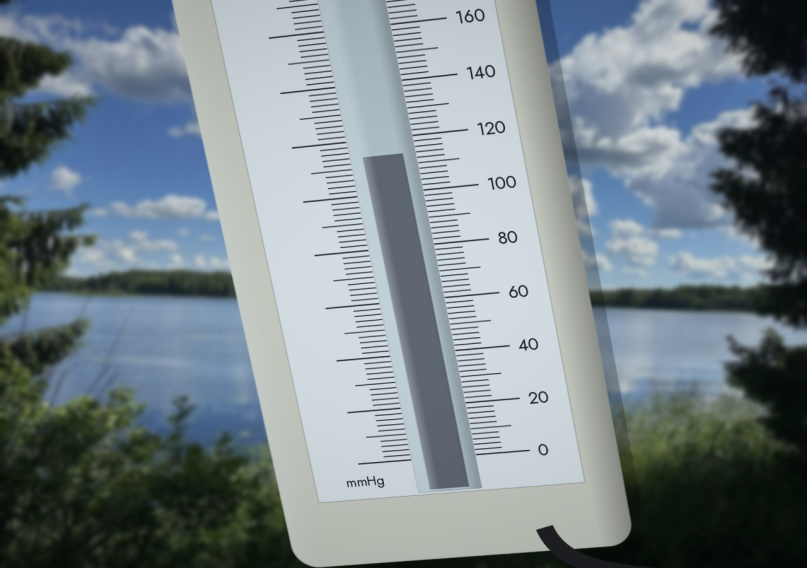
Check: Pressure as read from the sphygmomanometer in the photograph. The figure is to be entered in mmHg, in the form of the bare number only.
114
